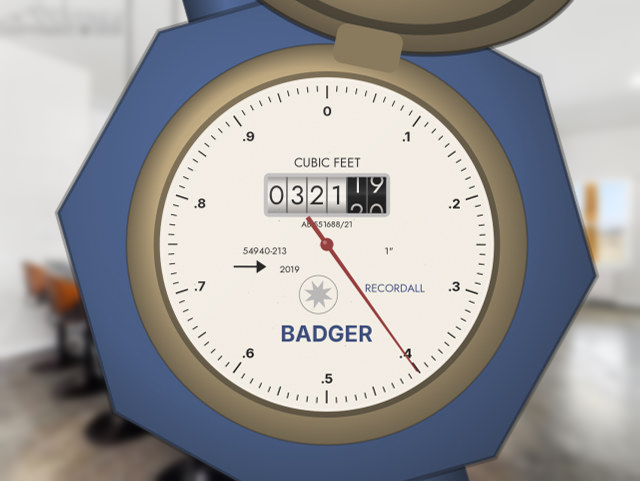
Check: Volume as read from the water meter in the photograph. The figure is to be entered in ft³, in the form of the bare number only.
32119.40
